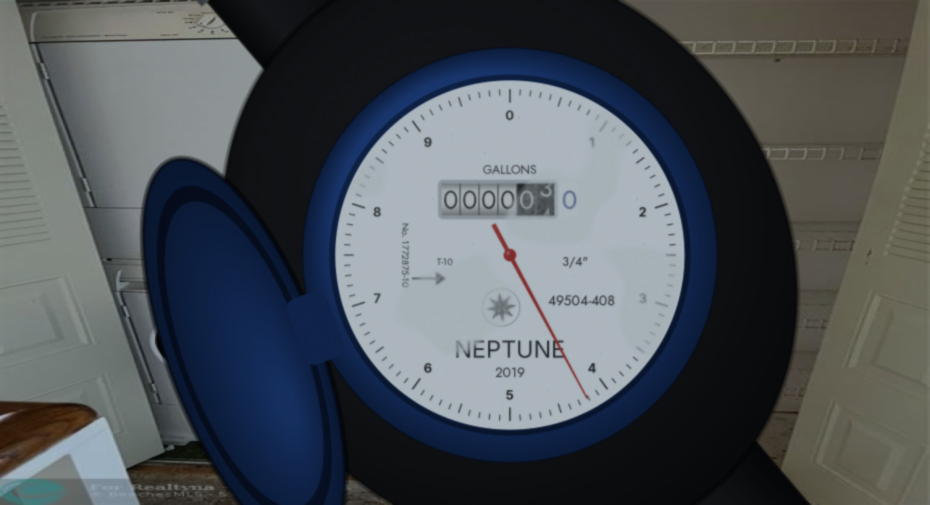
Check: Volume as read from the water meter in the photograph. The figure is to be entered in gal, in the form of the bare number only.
34.2
